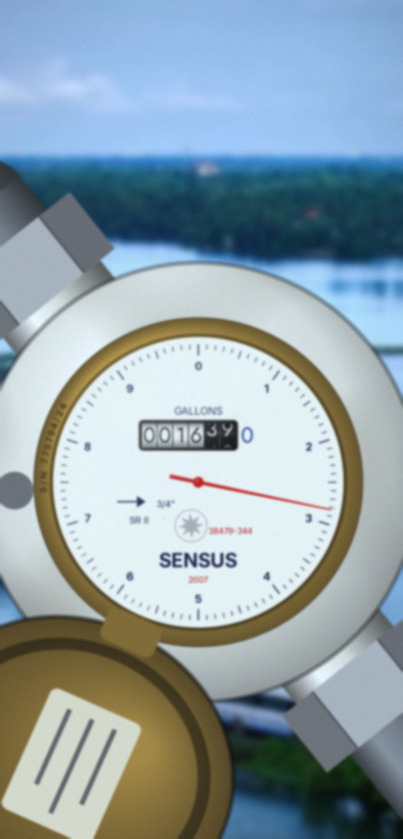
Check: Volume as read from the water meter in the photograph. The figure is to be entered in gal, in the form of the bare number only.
16392.8
